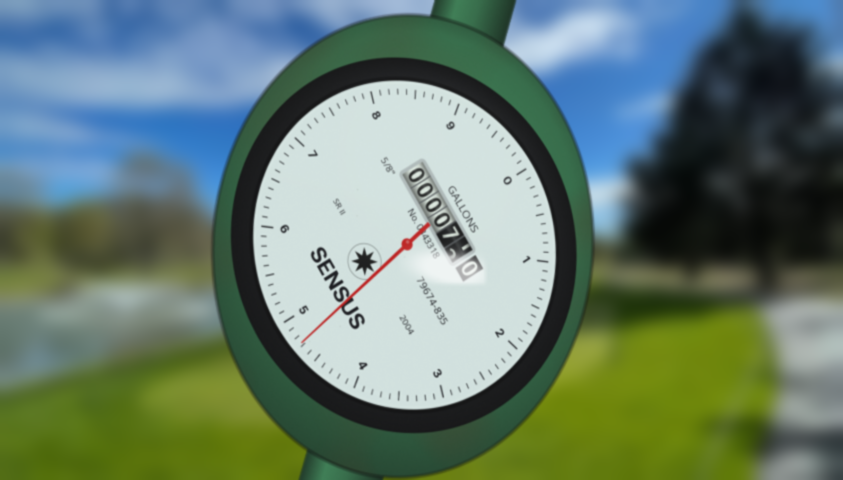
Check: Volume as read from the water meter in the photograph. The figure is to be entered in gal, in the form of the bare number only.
714.7
